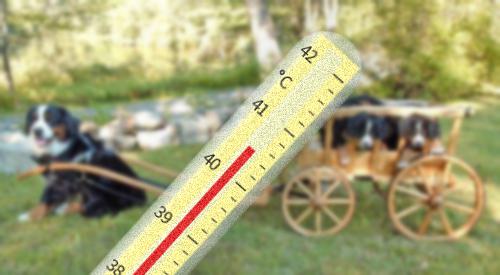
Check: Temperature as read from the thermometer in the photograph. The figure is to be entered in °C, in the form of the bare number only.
40.5
